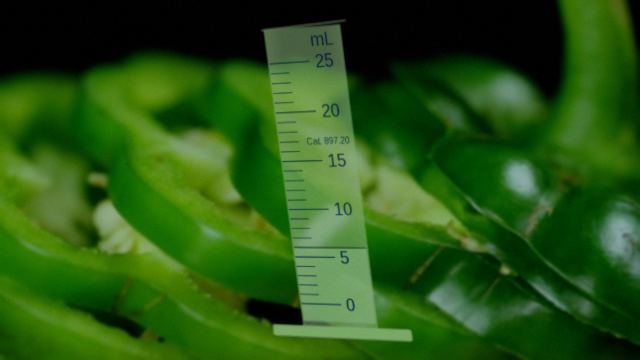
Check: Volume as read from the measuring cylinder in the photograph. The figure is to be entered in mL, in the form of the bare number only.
6
